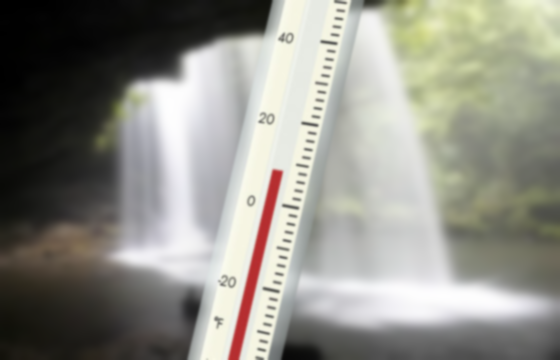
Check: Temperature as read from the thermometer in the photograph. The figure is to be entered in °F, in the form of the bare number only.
8
